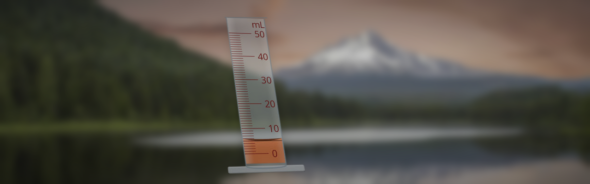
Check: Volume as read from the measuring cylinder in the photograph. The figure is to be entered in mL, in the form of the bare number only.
5
